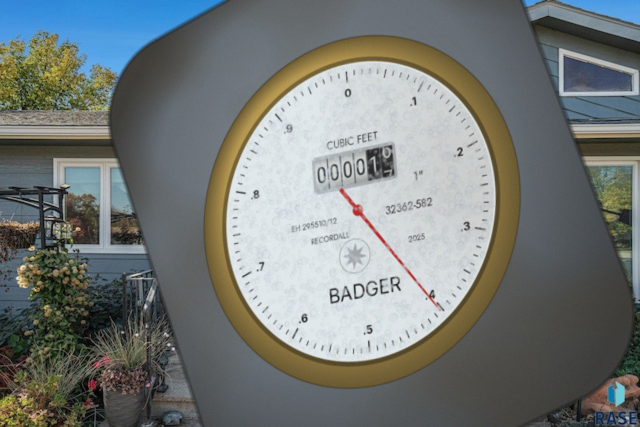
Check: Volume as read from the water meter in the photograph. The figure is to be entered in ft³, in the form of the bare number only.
16.40
